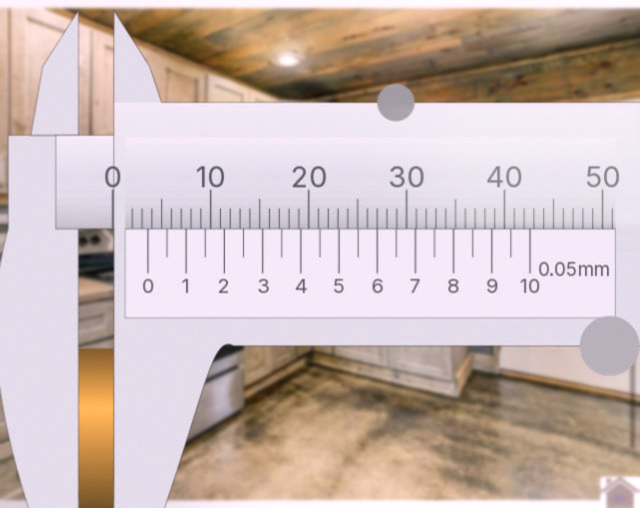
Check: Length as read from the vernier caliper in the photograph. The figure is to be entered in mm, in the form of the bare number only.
3.6
